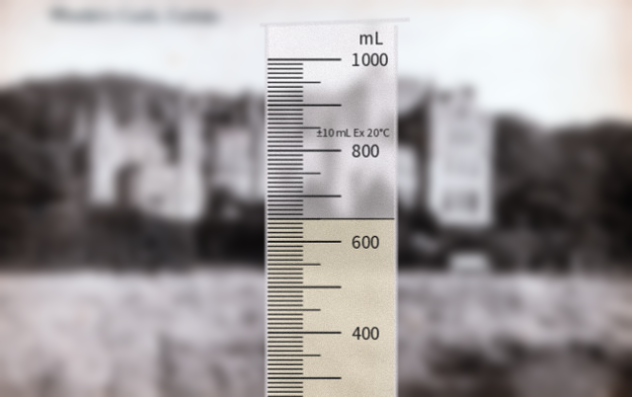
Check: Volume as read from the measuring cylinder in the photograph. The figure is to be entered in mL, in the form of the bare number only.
650
